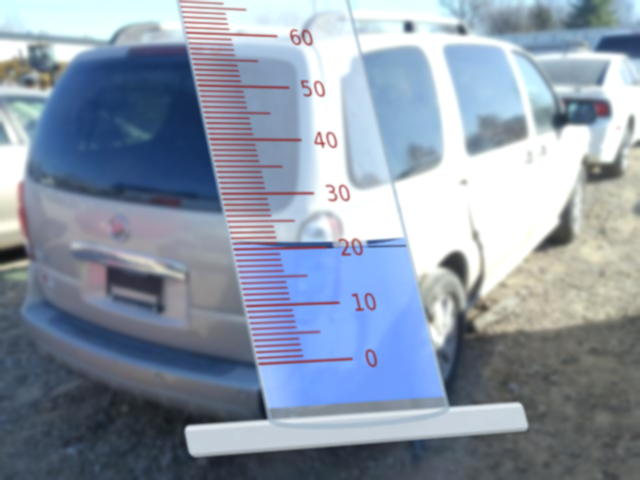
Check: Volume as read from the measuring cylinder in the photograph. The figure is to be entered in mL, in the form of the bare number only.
20
